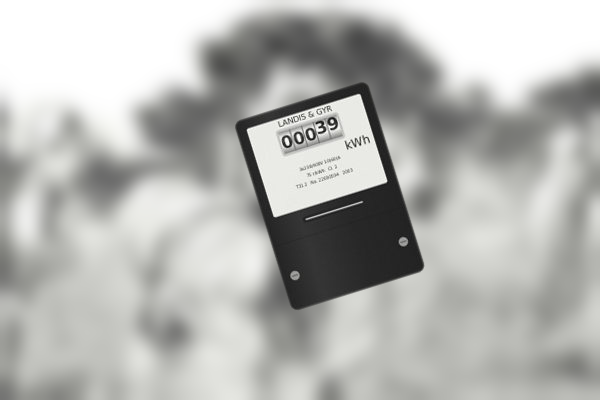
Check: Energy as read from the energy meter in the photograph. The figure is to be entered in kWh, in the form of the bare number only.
39
